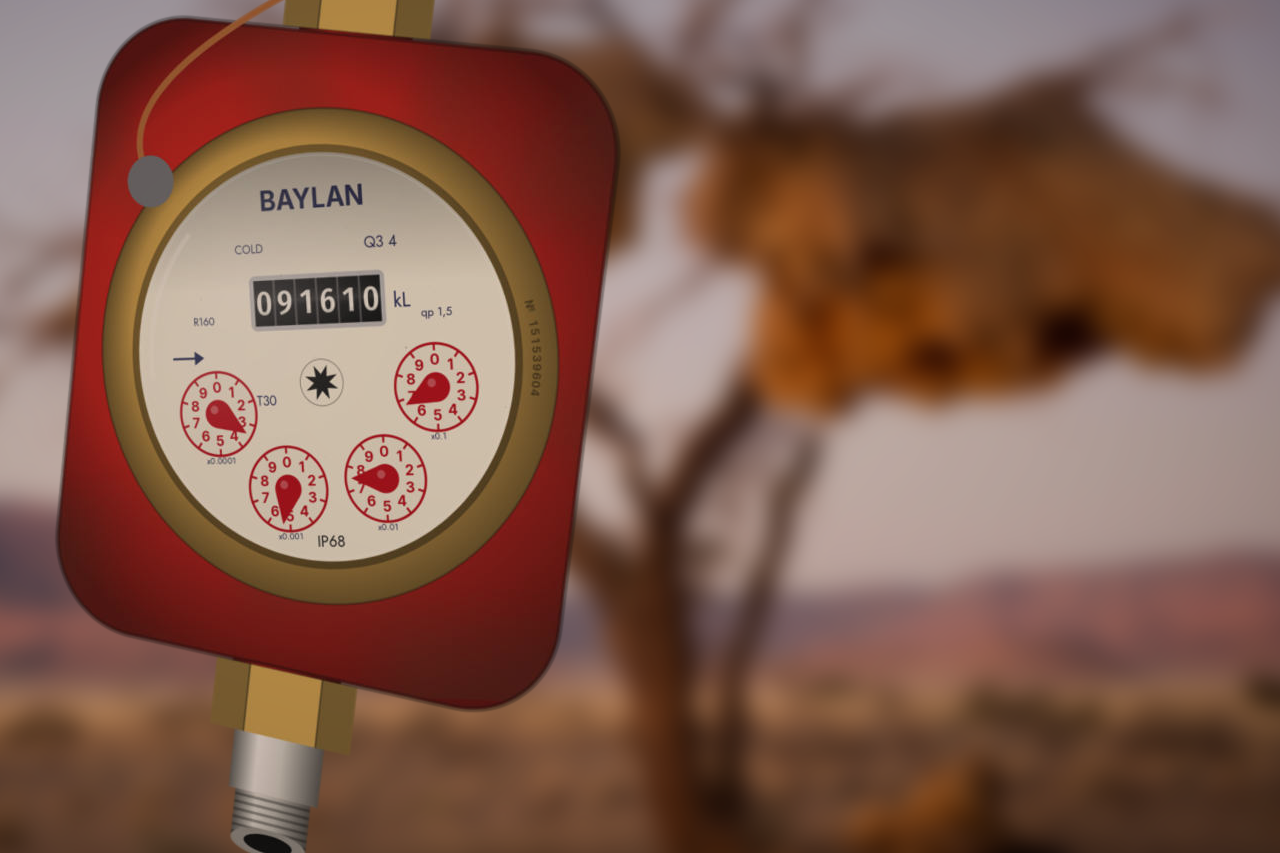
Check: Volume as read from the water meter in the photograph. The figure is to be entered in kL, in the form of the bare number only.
91610.6753
